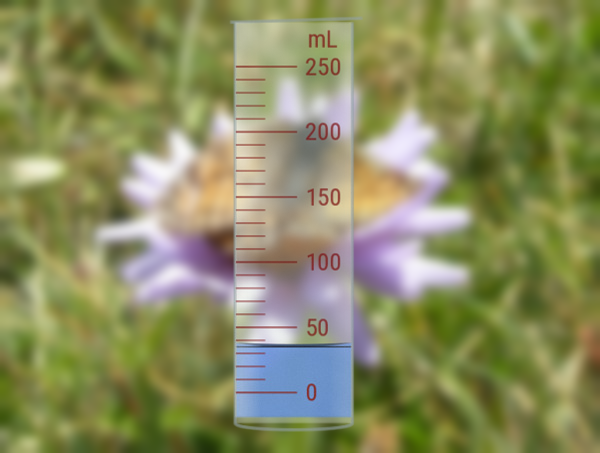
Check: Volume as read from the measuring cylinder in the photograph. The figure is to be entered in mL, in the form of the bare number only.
35
